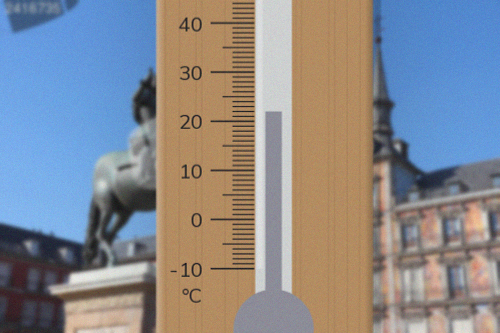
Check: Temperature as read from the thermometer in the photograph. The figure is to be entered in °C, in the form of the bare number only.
22
